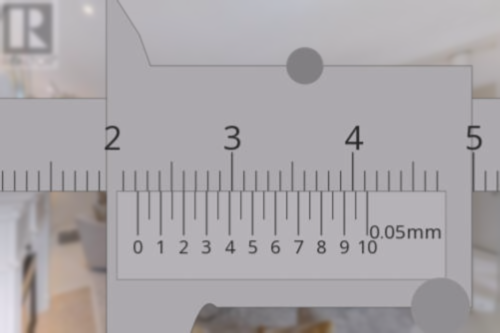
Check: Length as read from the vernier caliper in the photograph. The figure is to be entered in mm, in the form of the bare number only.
22.2
